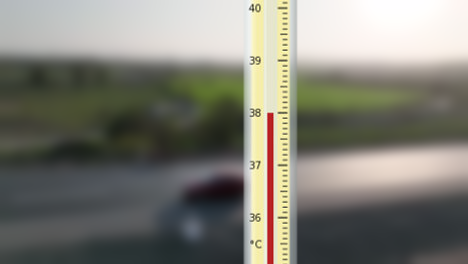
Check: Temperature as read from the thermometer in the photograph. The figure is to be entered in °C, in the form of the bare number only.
38
